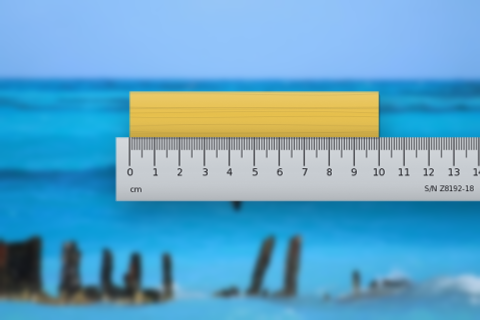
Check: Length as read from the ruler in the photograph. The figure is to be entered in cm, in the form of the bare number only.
10
